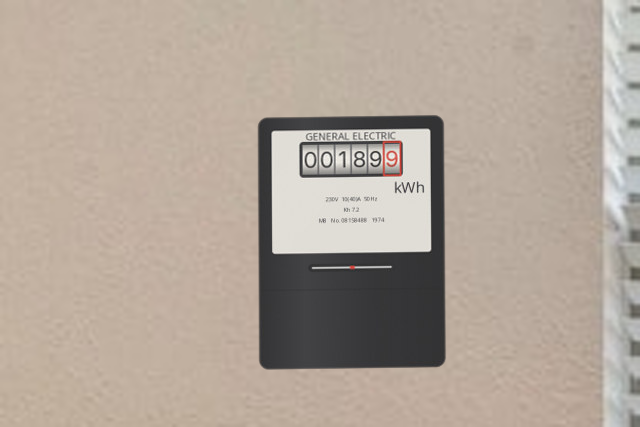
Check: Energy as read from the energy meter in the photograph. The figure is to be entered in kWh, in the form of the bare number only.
189.9
